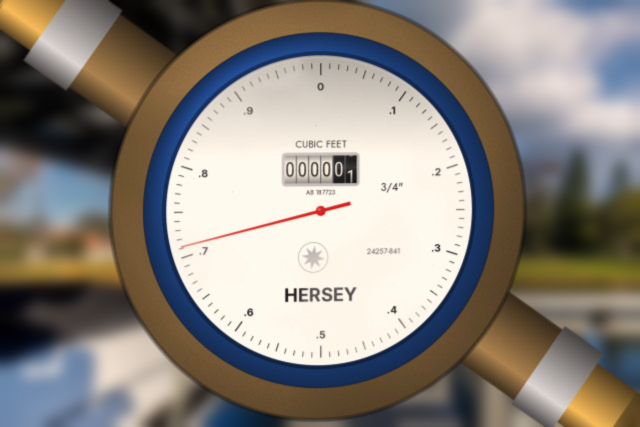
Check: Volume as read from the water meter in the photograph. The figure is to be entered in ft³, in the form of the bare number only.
0.71
